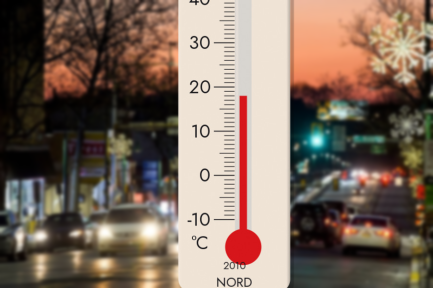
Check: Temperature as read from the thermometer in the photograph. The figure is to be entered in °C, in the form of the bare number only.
18
